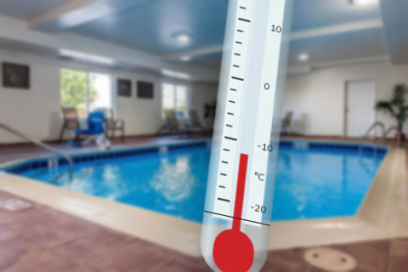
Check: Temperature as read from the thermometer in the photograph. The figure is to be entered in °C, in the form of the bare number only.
-12
